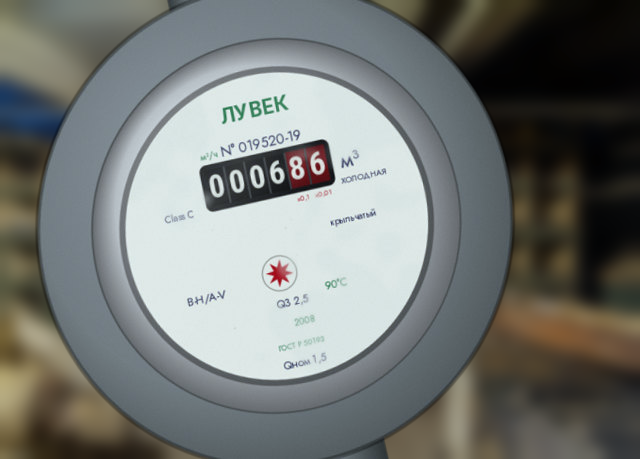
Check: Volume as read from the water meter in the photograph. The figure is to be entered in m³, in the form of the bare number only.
6.86
